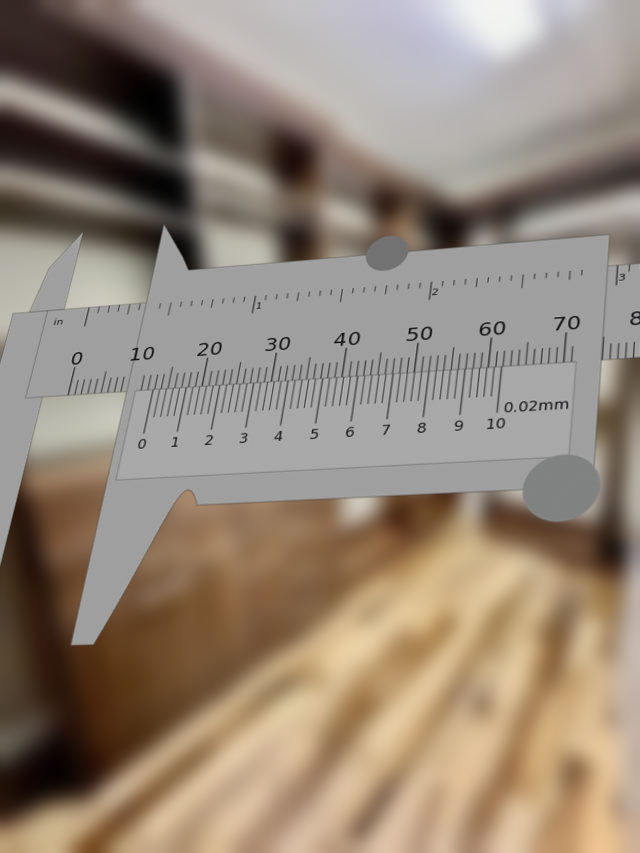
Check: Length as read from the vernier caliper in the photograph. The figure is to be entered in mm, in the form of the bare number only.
12.8
